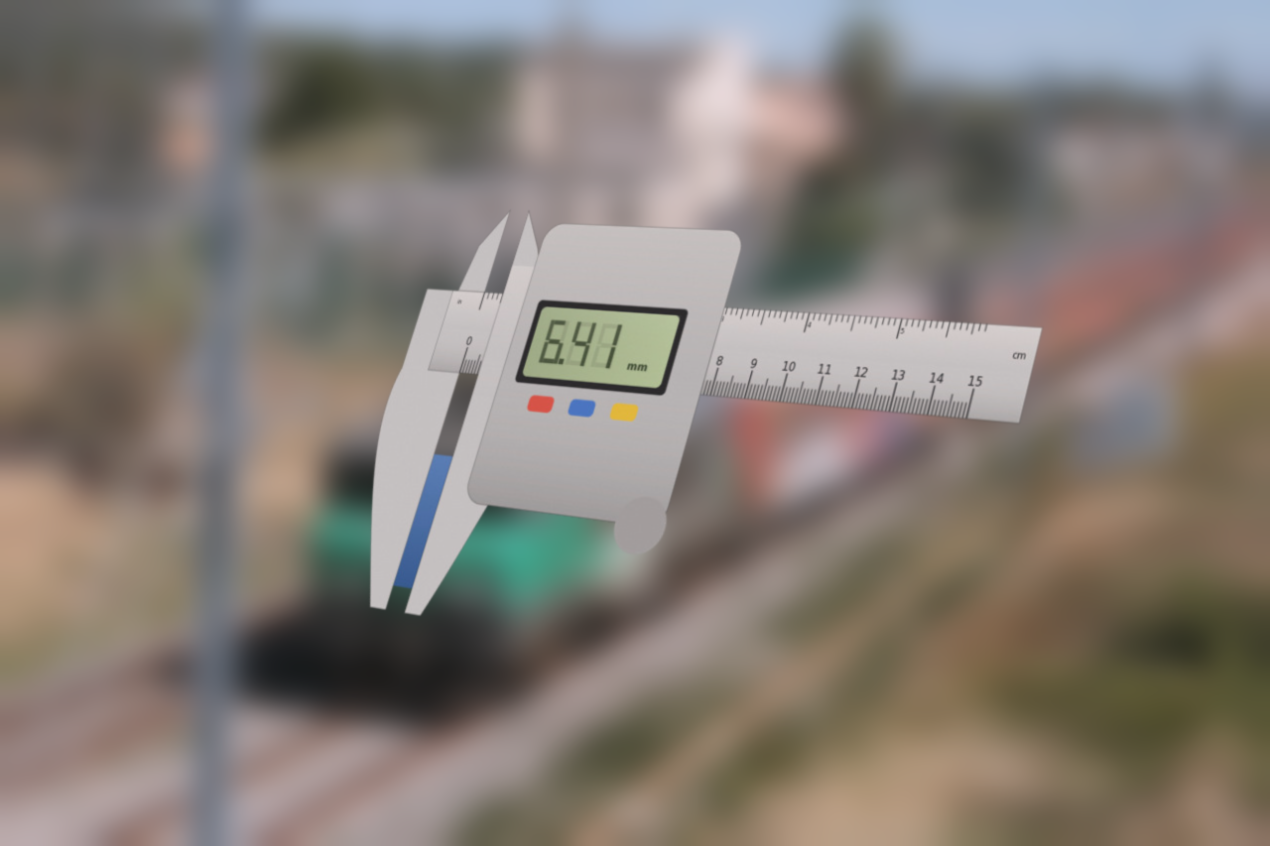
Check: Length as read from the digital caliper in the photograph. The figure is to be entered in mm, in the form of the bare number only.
6.41
